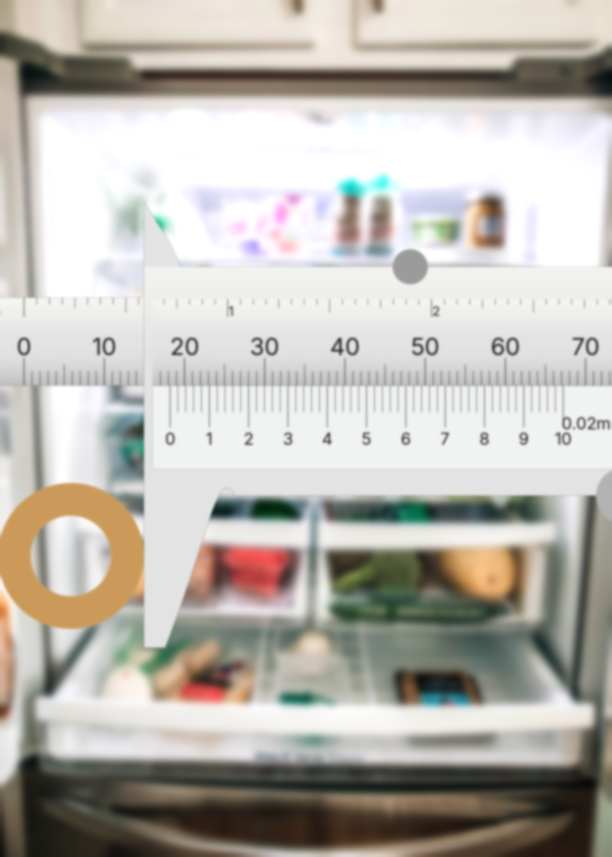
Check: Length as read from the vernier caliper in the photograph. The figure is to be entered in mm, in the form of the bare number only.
18.2
